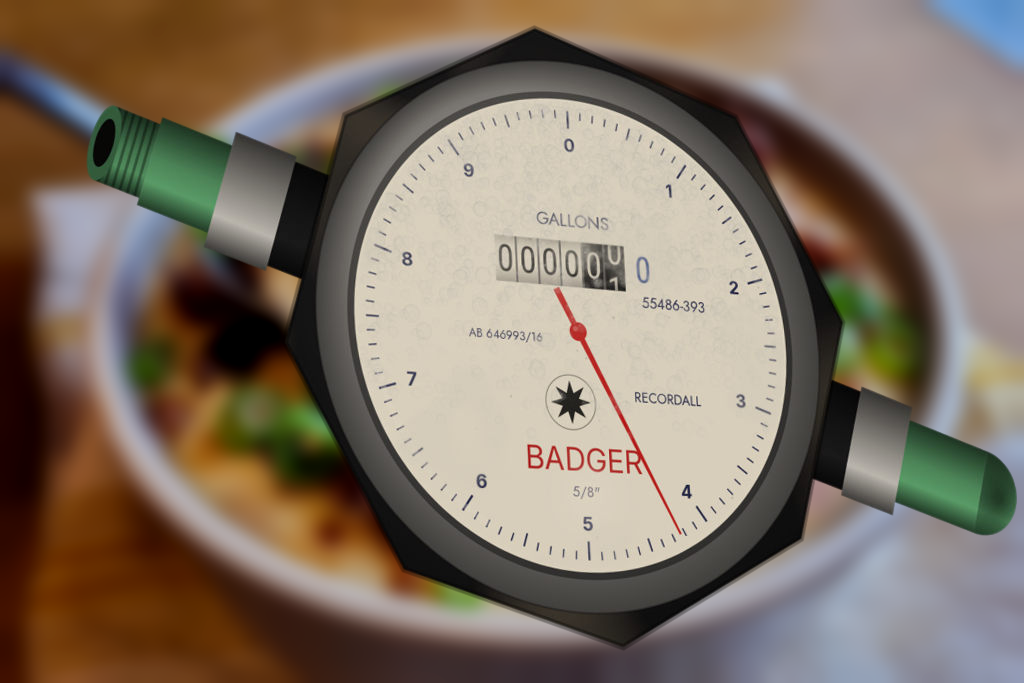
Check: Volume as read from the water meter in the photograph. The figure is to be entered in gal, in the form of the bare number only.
4.2
